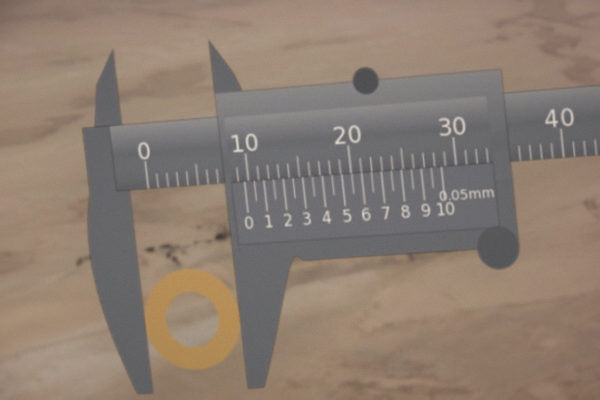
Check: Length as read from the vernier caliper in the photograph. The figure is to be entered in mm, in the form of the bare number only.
9.6
